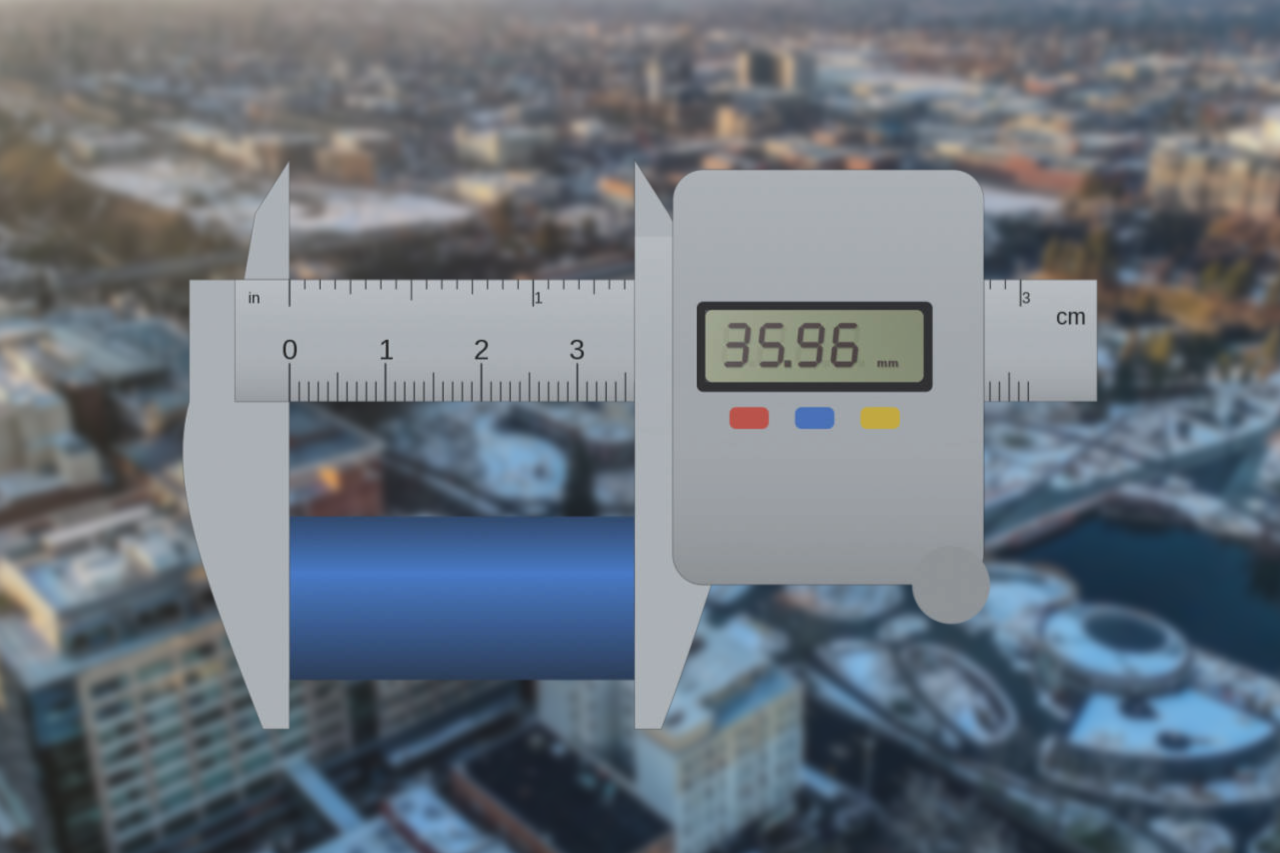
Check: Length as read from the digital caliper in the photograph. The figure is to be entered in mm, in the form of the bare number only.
35.96
